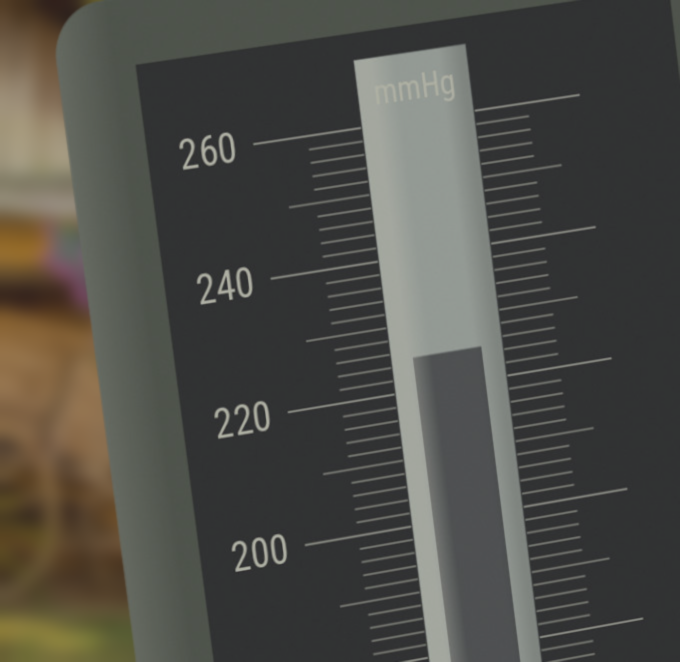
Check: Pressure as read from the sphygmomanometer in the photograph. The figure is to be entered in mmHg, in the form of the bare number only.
225
